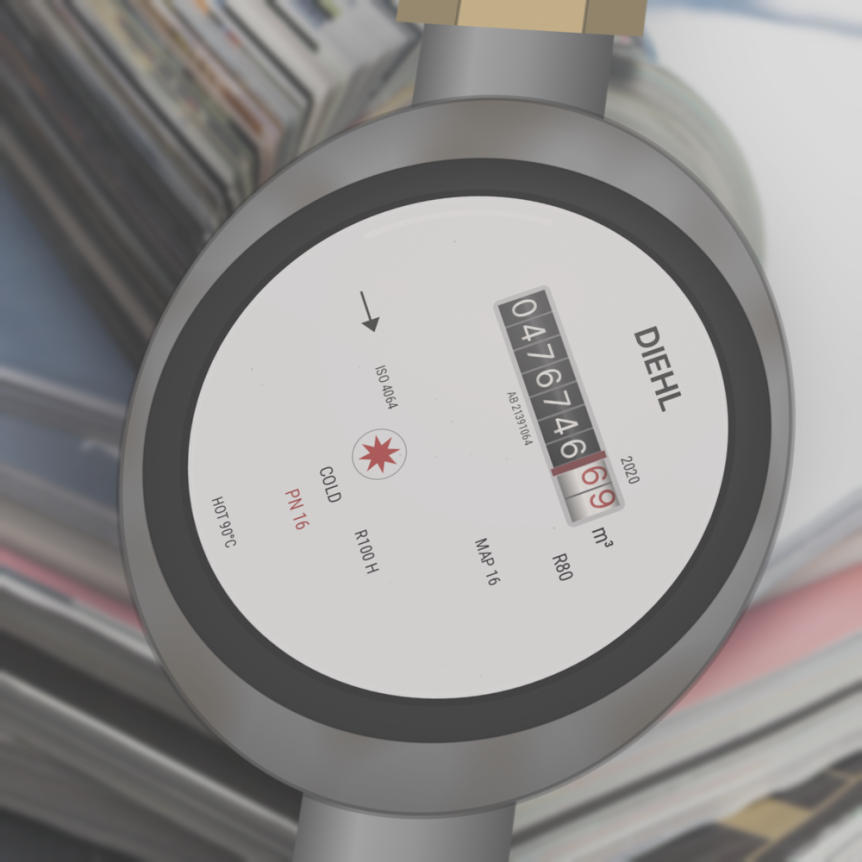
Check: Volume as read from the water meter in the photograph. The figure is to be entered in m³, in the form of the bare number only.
476746.69
